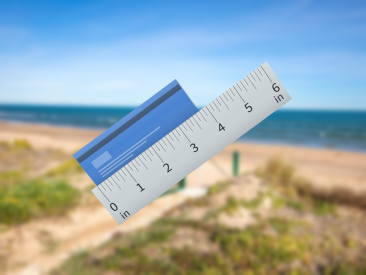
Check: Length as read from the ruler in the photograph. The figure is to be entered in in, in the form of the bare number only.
3.75
